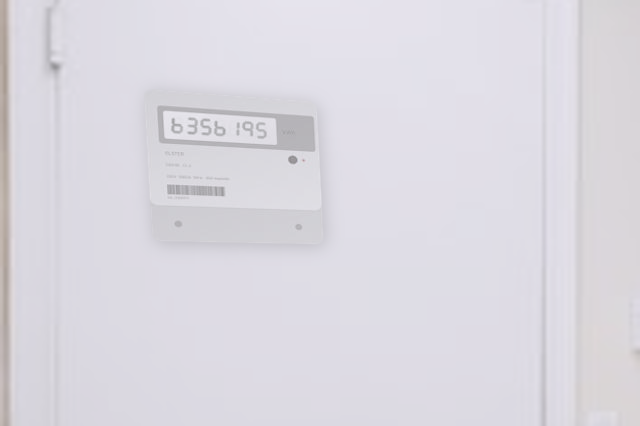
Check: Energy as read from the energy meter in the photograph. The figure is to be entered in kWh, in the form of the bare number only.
6356195
